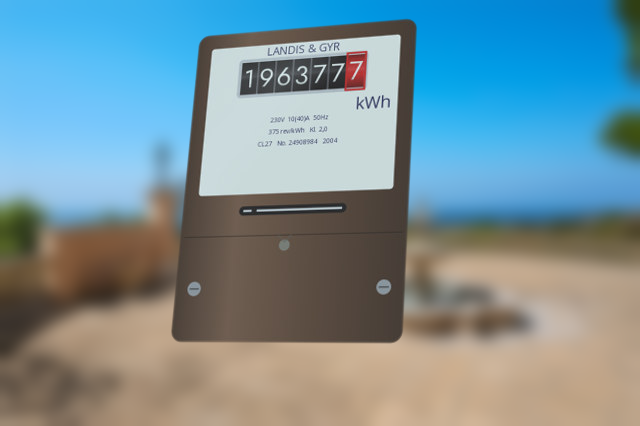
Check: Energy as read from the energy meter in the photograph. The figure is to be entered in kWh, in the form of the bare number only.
196377.7
